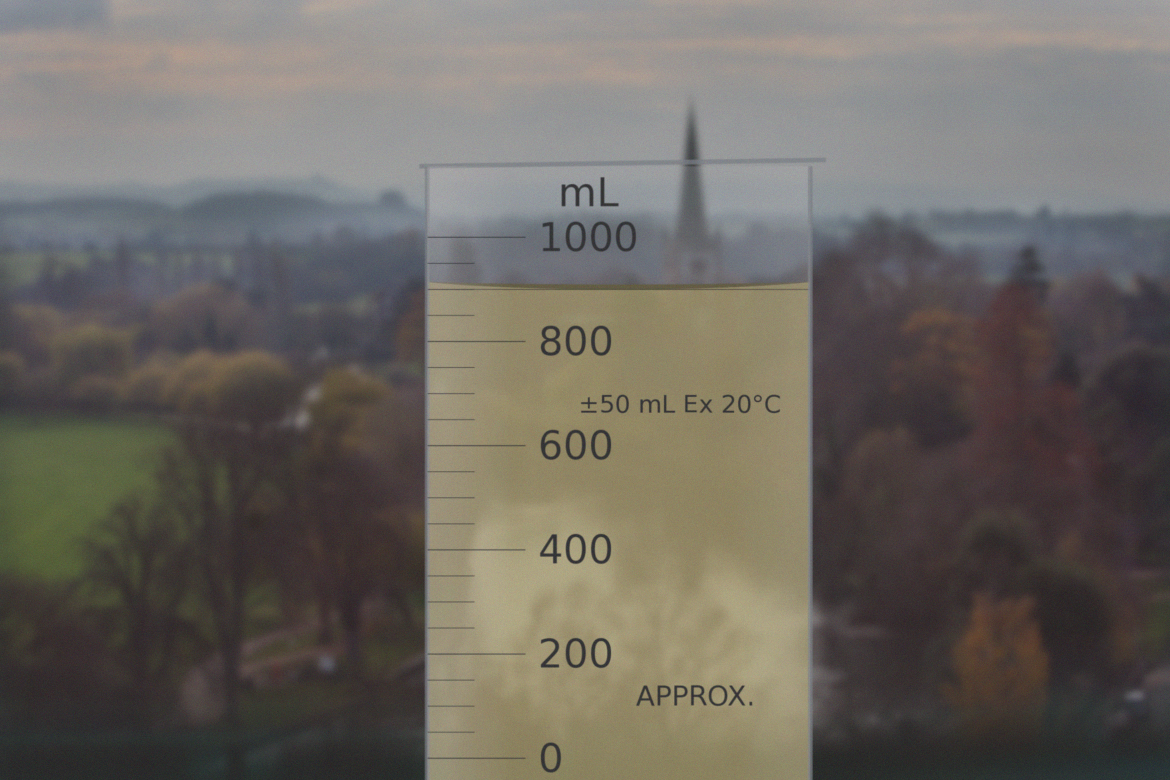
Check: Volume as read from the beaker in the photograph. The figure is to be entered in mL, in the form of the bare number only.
900
